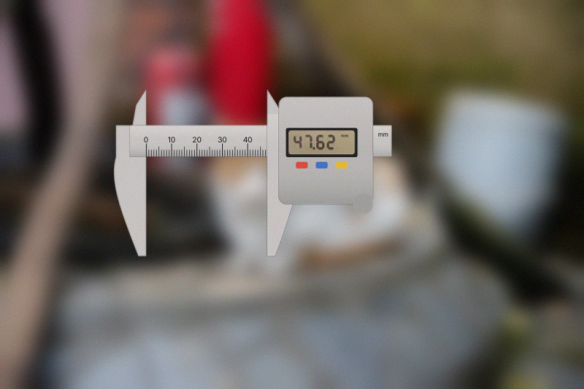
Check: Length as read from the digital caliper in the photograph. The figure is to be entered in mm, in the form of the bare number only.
47.62
